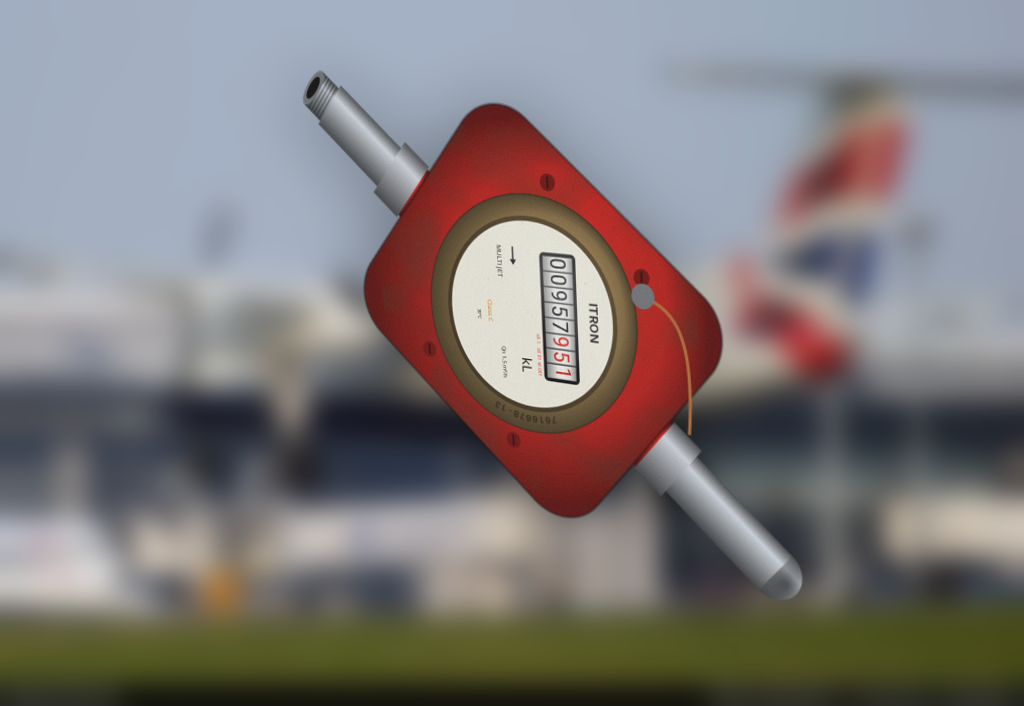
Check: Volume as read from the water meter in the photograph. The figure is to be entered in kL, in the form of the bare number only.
957.951
